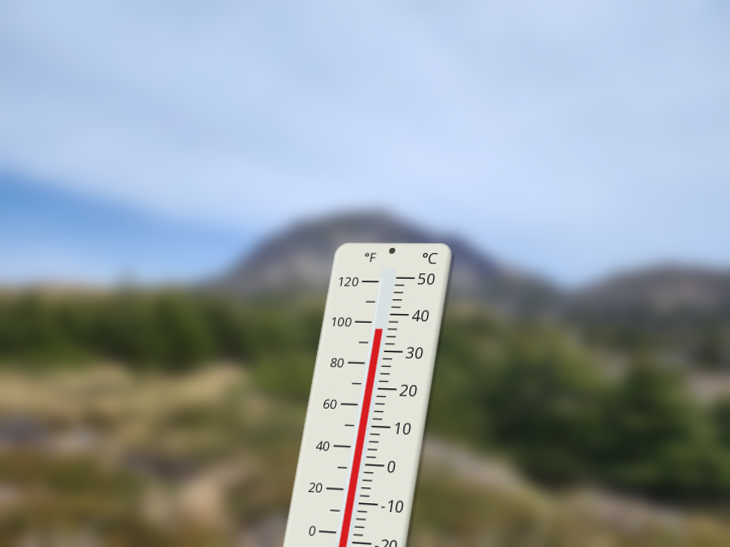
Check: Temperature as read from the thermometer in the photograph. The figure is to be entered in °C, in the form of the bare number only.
36
